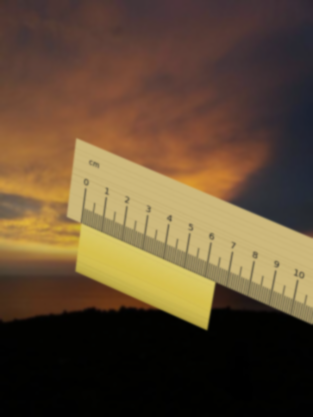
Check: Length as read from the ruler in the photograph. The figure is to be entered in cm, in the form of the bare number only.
6.5
